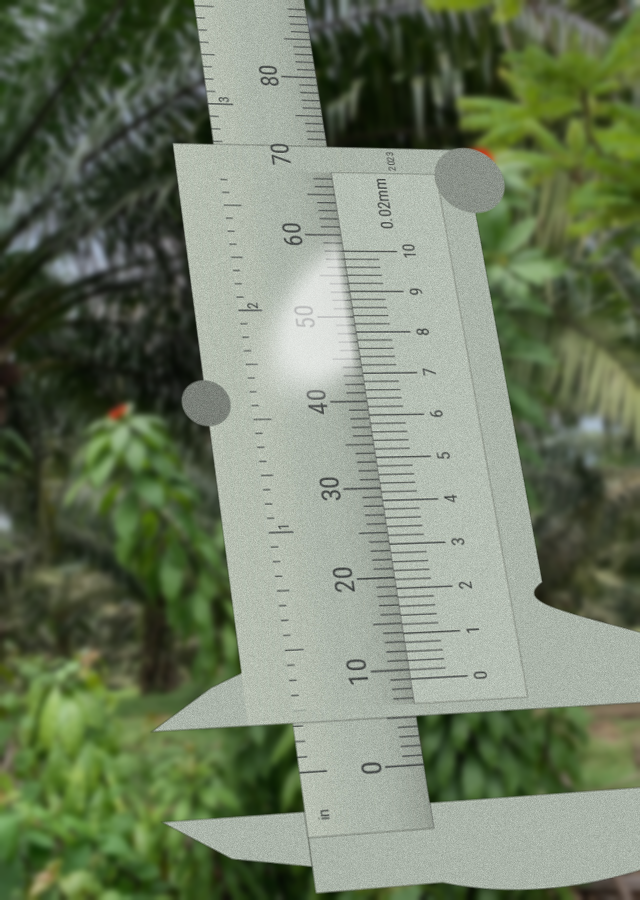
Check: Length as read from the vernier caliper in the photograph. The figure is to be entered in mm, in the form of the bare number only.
9.0
